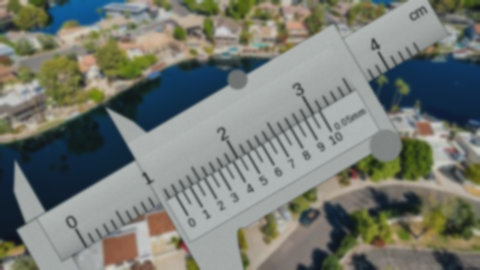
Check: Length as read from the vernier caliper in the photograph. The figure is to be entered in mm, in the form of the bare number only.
11.8
